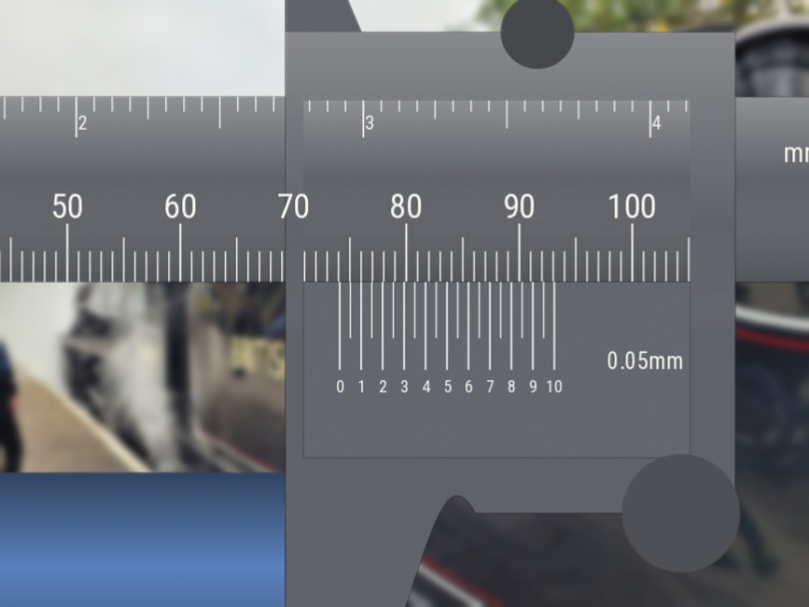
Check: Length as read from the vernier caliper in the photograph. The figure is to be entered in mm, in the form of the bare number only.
74.1
